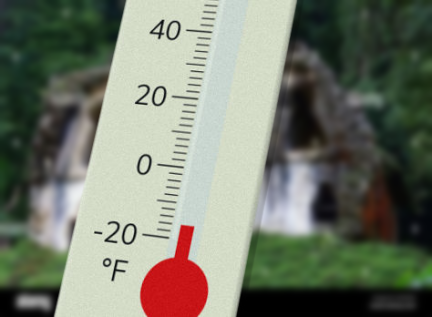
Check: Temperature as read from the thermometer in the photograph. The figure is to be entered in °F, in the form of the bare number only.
-16
